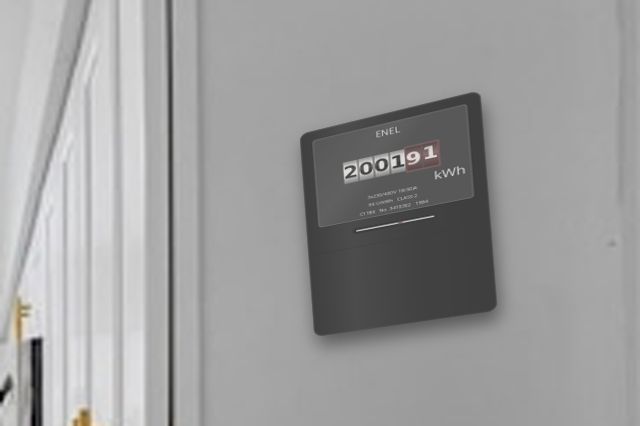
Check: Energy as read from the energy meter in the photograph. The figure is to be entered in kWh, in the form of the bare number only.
2001.91
